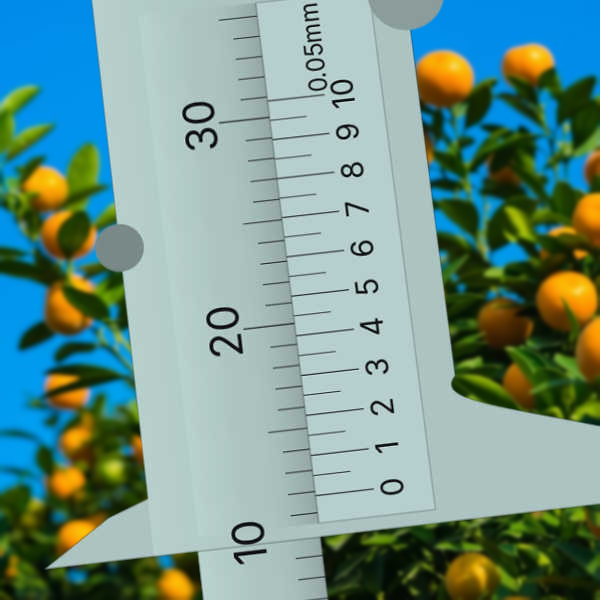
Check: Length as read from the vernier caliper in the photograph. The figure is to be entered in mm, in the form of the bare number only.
11.8
